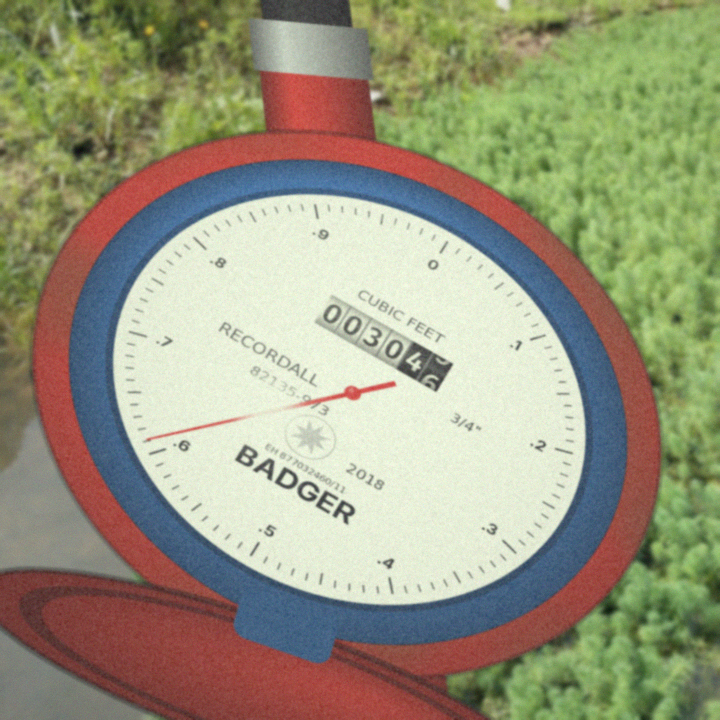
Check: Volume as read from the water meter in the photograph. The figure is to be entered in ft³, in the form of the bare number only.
3045.61
